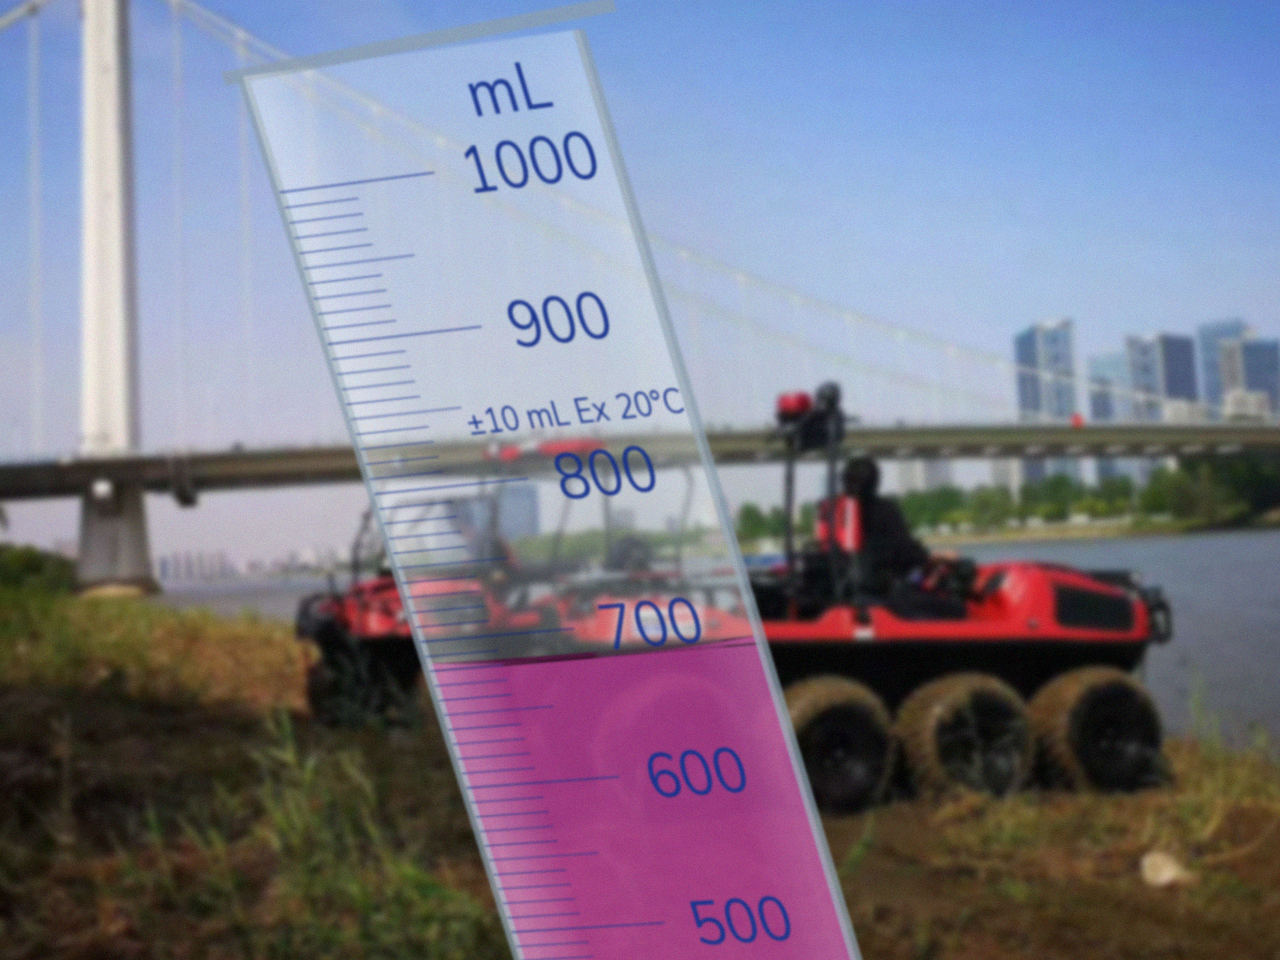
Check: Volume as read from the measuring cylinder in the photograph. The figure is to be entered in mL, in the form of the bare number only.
680
